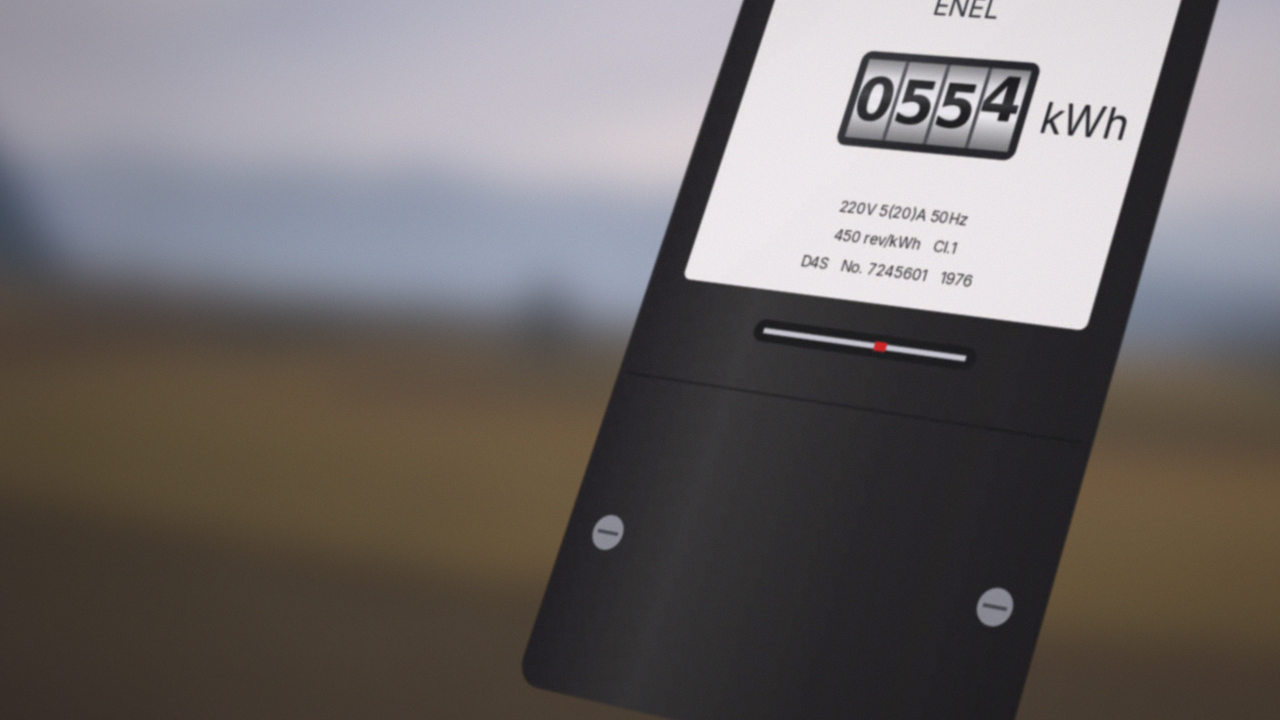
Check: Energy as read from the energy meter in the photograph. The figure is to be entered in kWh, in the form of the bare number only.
554
